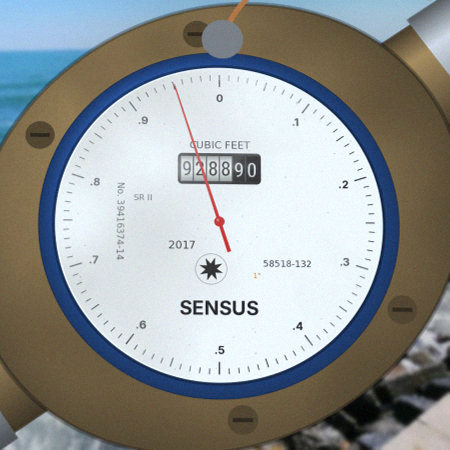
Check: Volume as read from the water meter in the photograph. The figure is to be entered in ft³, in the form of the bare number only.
928889.95
